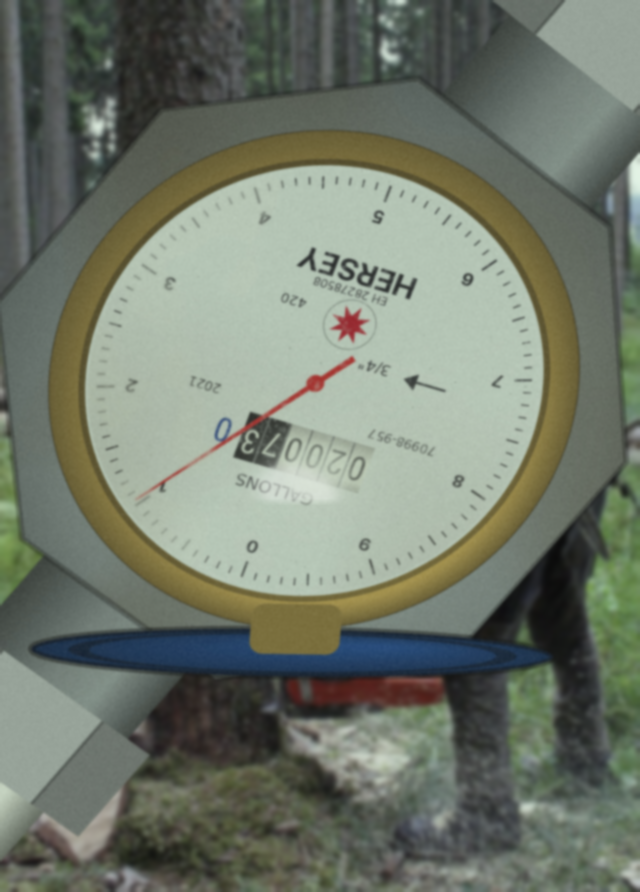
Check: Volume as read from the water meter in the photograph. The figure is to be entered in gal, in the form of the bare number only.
200731.0
